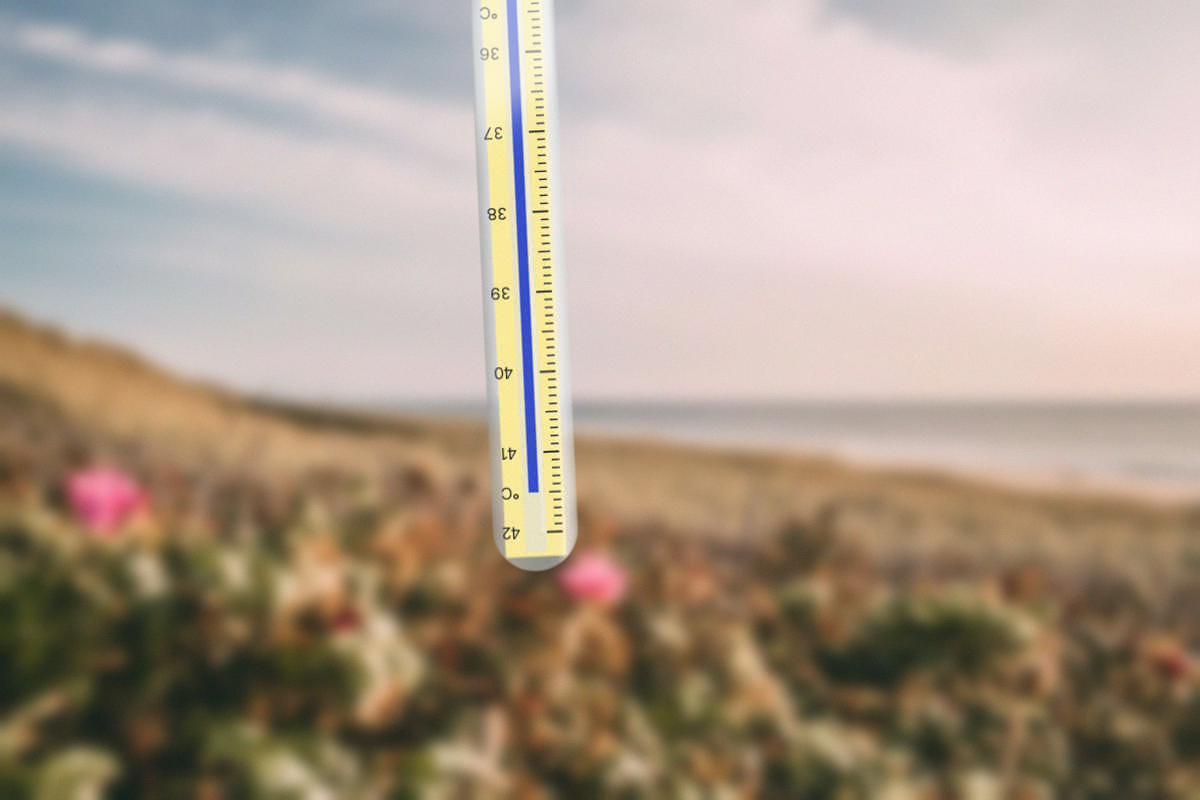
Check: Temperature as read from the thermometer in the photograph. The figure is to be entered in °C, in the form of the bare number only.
41.5
